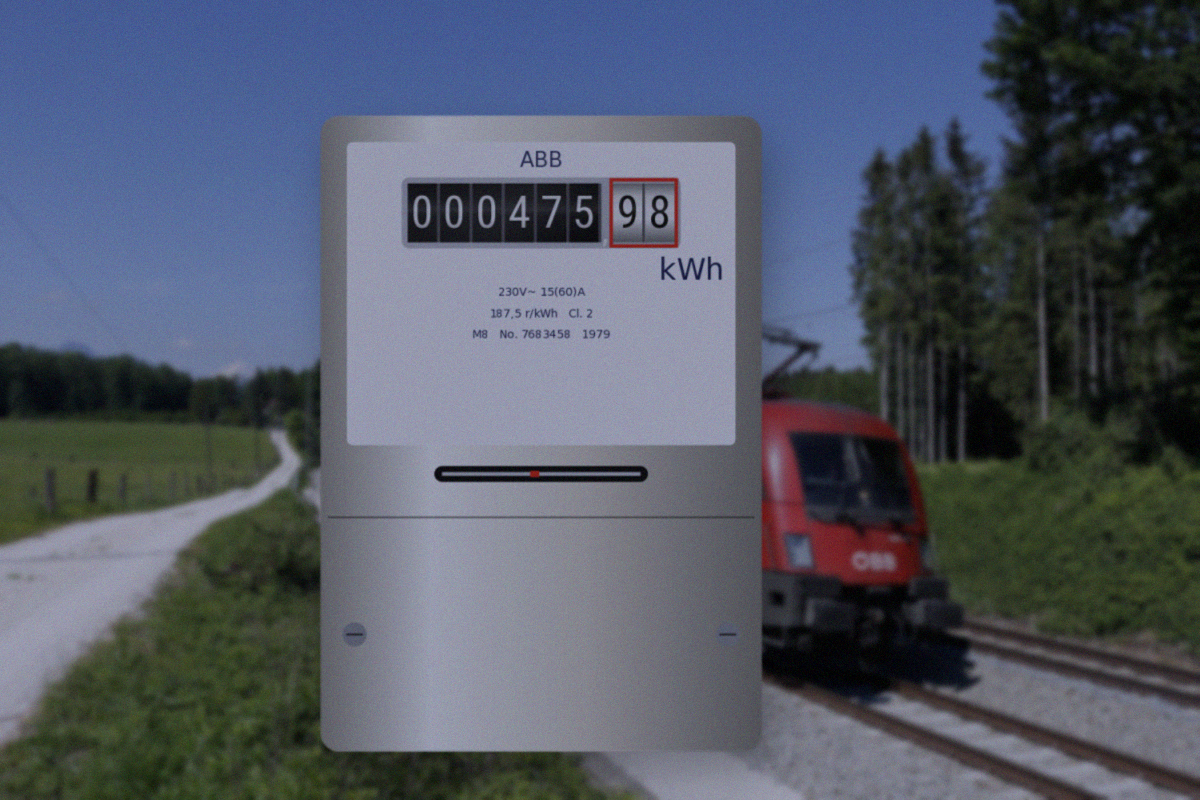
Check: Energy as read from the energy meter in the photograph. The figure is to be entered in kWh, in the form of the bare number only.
475.98
